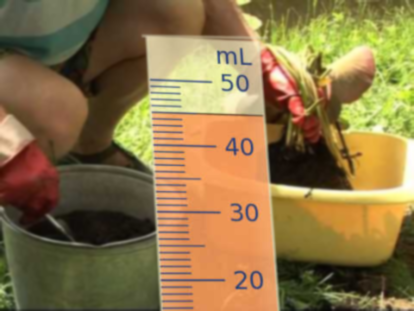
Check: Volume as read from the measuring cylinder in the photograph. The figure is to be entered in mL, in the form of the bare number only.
45
